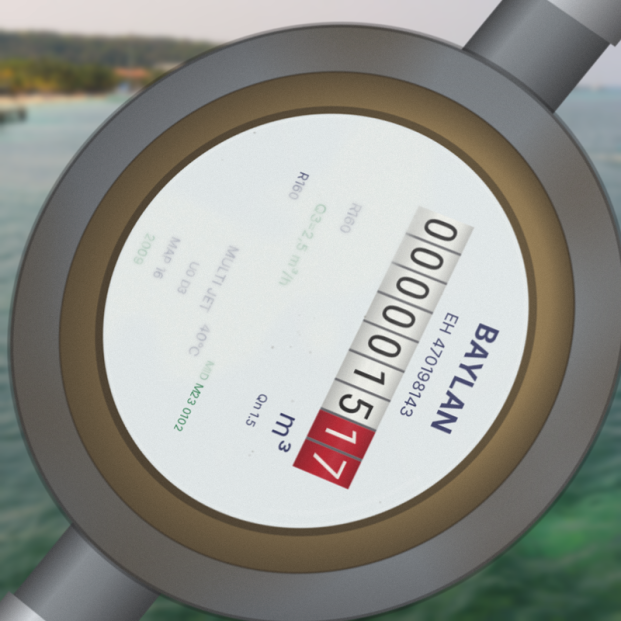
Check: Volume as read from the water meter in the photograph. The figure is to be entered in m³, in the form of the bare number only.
15.17
